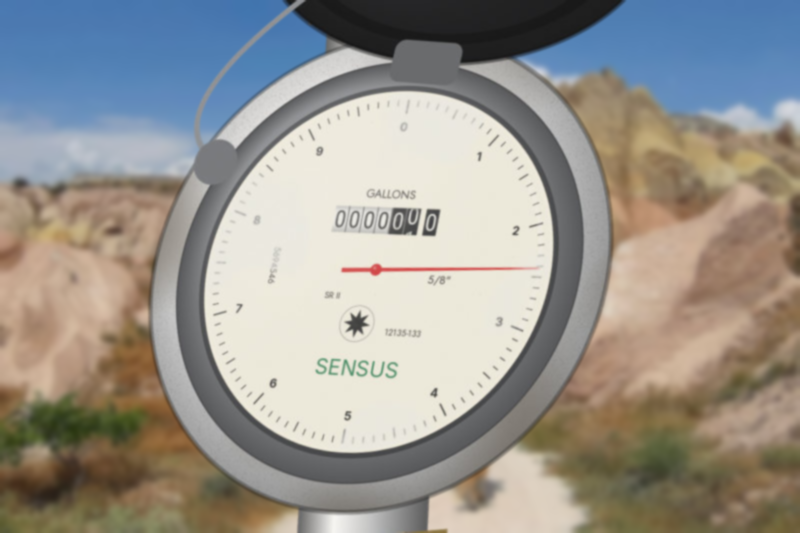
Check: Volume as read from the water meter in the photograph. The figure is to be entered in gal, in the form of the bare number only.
2.4
